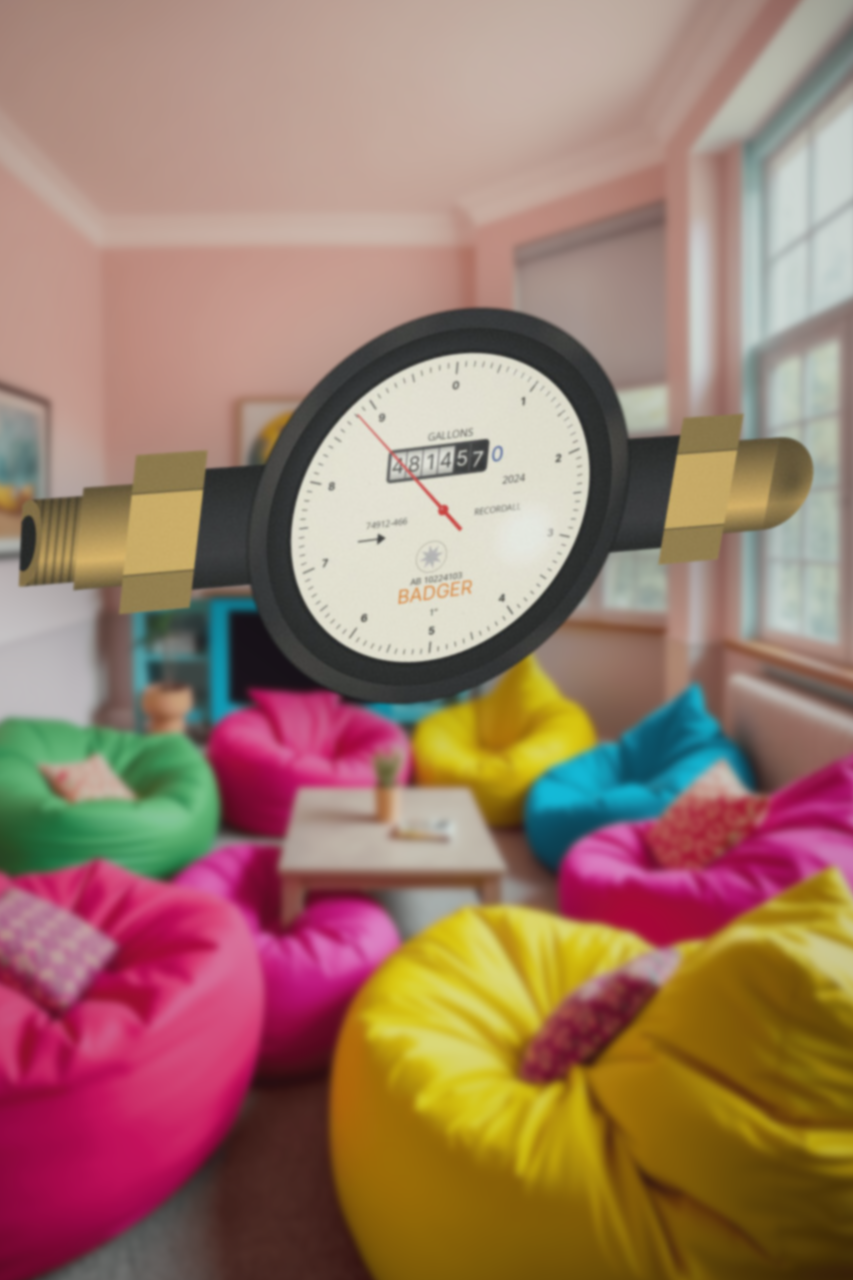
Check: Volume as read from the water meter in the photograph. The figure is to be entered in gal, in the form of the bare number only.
4814568.8
